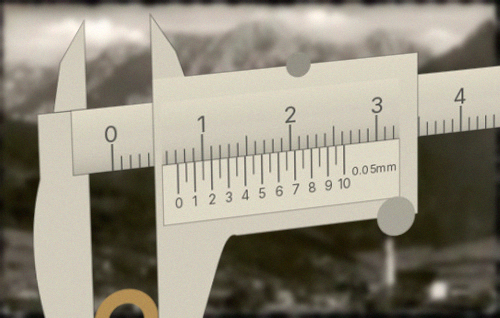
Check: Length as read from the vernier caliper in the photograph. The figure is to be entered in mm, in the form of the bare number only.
7.2
